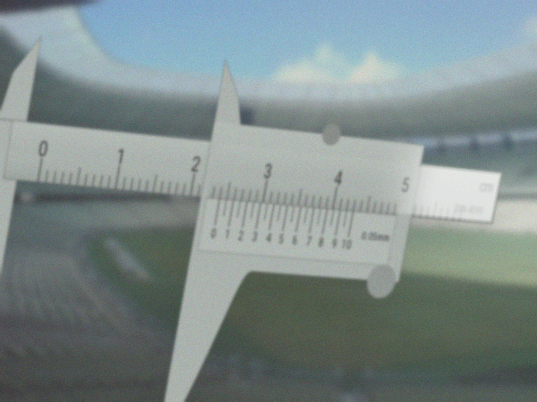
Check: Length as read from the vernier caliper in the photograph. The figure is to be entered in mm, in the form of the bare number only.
24.0
